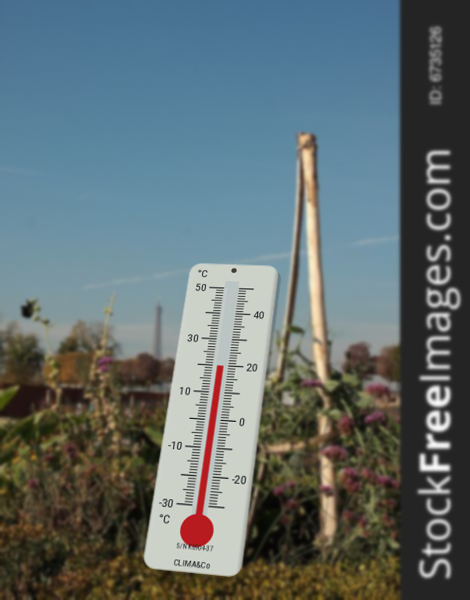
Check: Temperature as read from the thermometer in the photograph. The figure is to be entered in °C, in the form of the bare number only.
20
